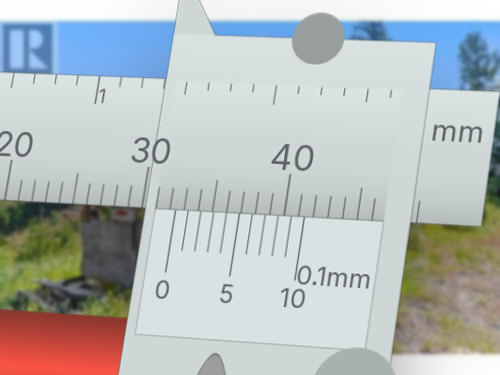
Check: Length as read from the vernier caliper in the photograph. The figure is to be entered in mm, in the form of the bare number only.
32.4
